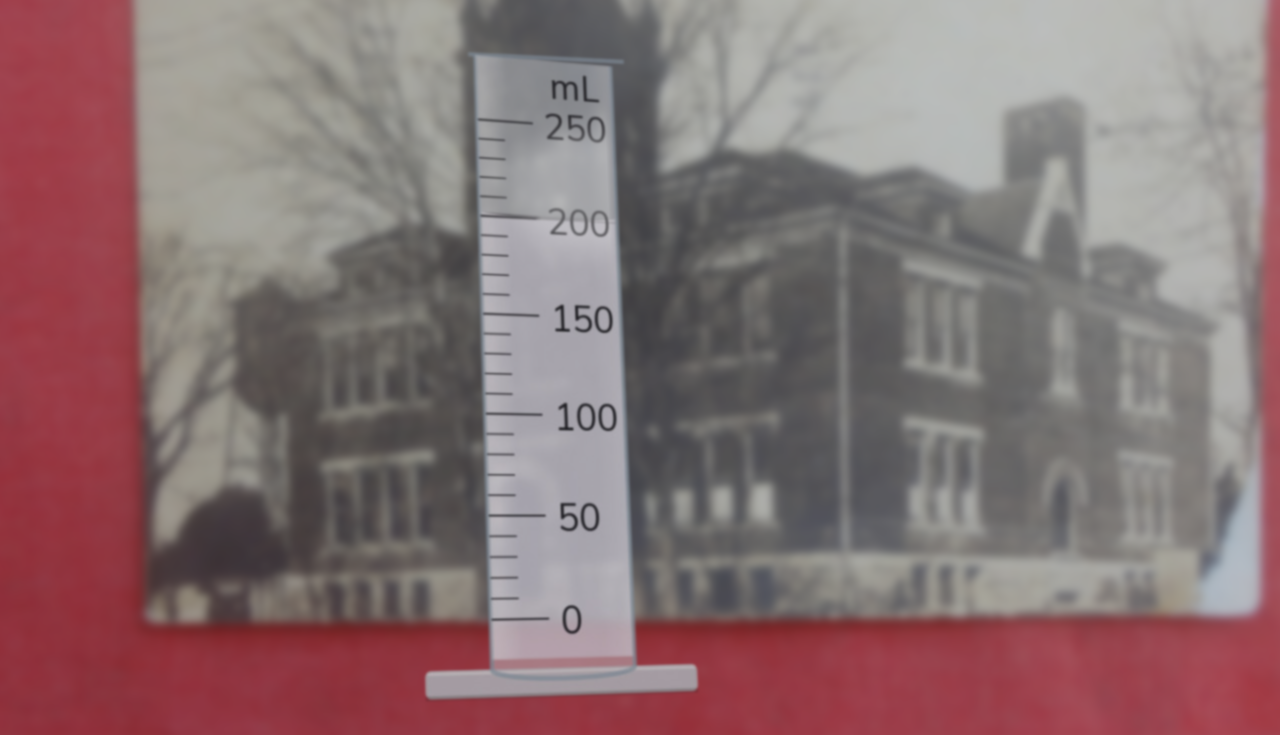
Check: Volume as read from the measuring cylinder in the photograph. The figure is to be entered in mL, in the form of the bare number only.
200
